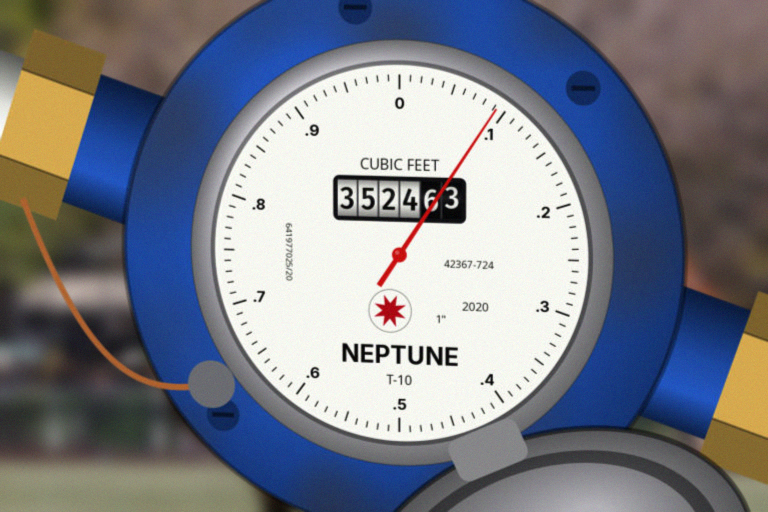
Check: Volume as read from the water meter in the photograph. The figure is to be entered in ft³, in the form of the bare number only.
352463.09
